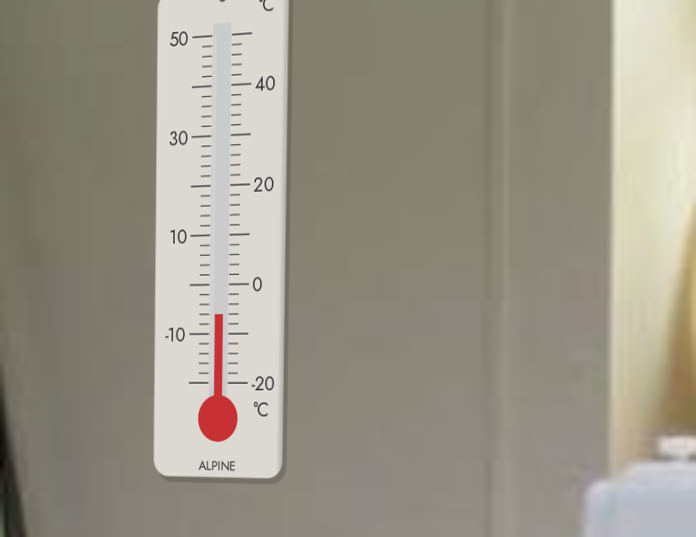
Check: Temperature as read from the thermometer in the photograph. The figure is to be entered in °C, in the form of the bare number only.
-6
